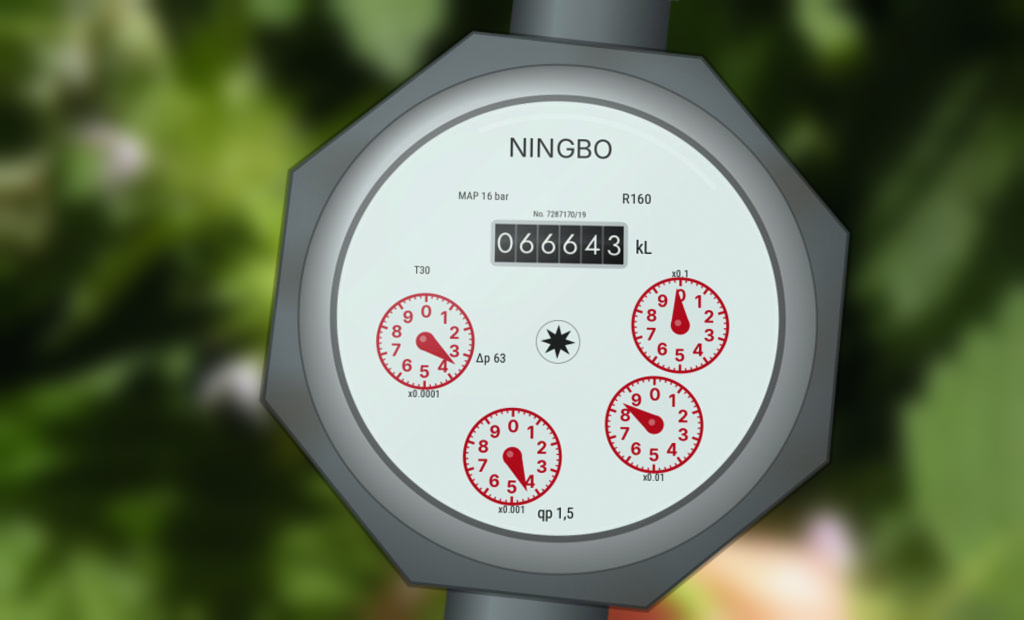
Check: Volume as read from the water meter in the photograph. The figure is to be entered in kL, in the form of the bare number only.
66642.9843
